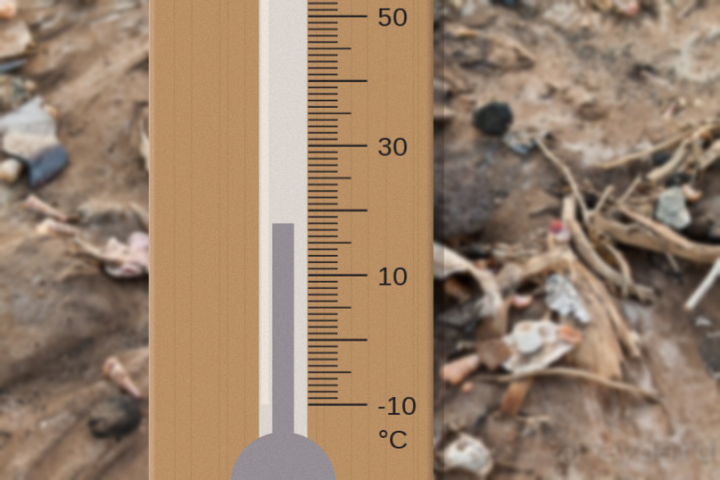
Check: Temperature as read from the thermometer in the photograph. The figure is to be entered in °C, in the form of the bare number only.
18
